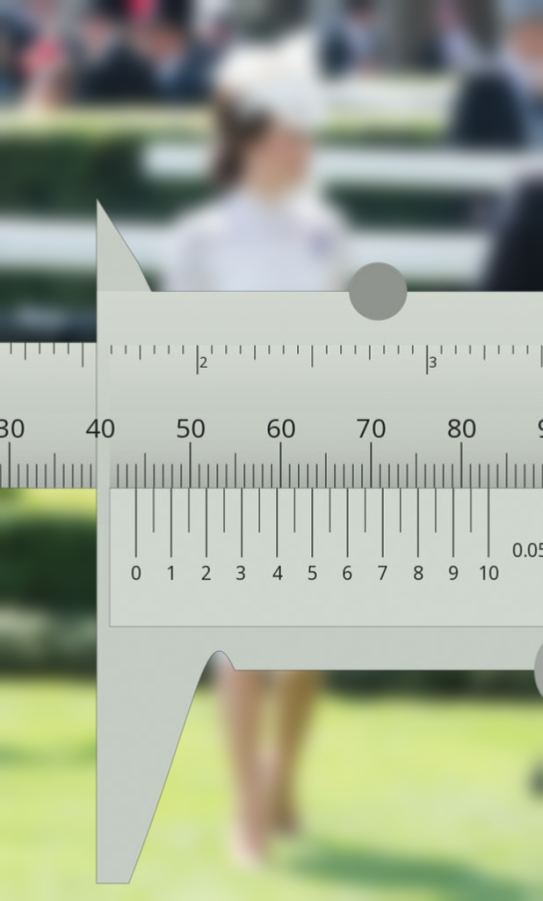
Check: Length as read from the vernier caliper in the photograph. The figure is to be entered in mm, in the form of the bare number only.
44.0
